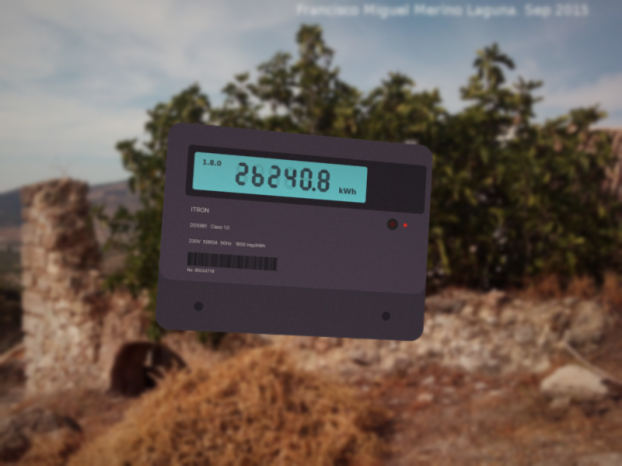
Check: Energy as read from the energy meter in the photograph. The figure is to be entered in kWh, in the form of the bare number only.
26240.8
